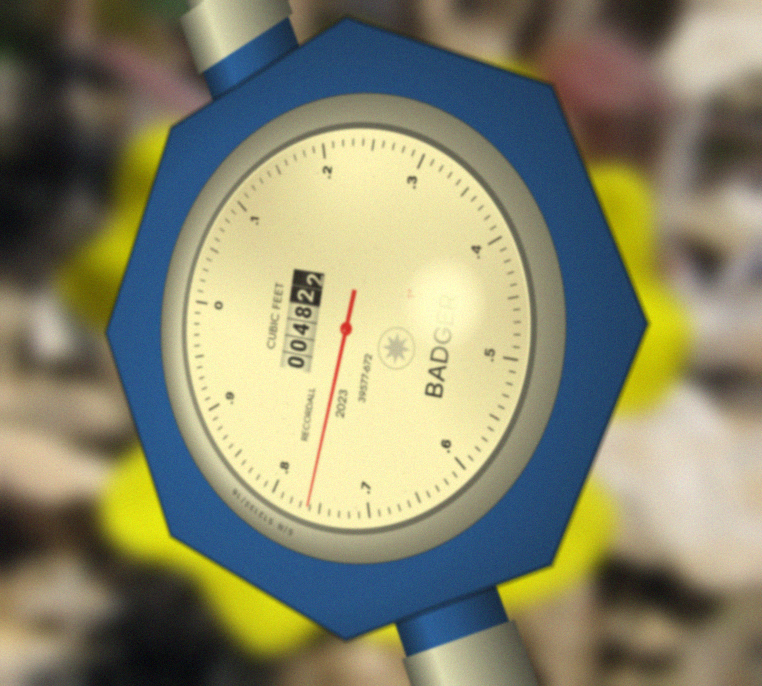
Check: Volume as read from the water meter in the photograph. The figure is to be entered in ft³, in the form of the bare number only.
4821.76
